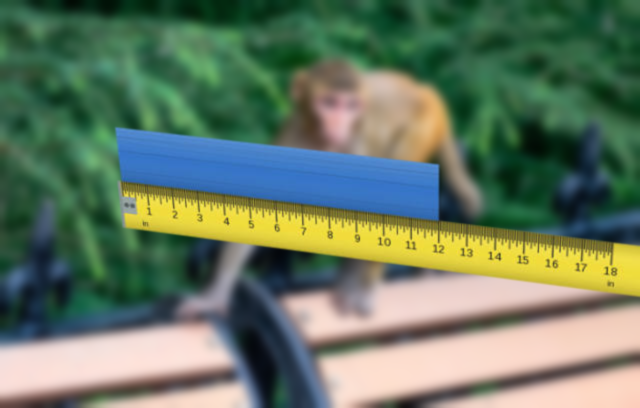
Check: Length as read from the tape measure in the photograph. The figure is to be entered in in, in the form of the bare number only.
12
